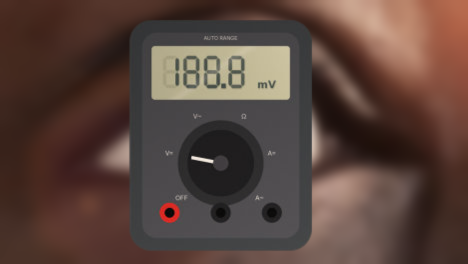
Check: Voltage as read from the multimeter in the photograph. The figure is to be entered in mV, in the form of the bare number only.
188.8
